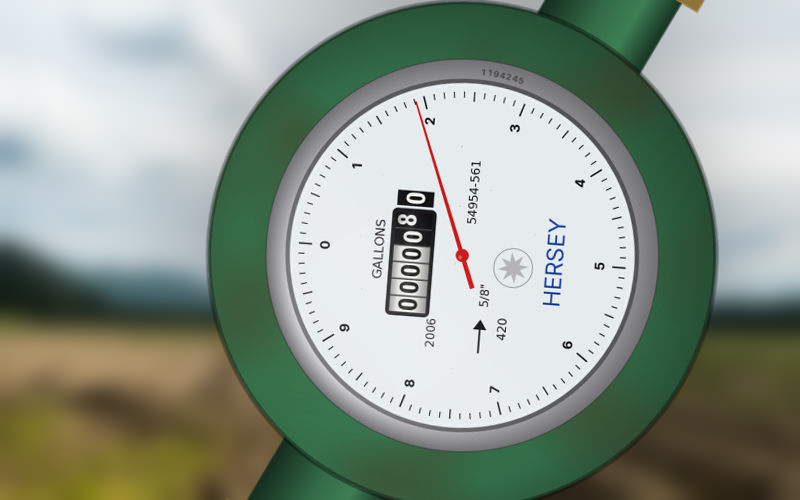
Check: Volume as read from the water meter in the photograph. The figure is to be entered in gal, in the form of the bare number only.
81.9
